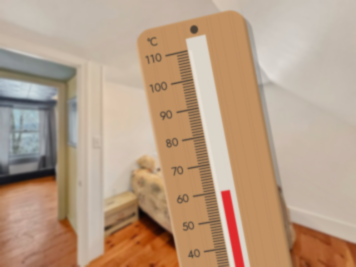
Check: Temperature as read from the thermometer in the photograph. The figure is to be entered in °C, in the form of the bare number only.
60
